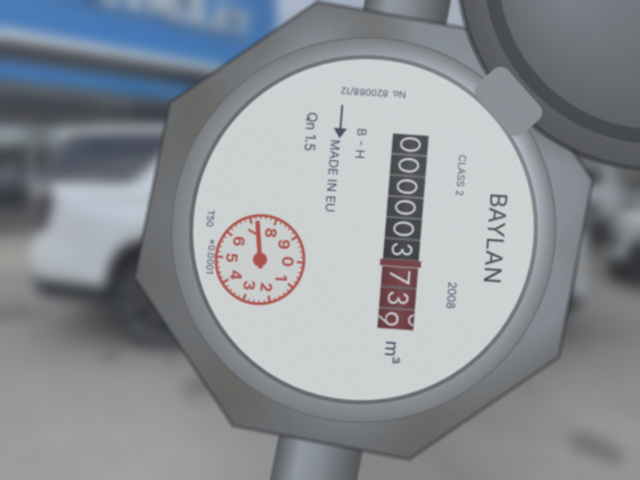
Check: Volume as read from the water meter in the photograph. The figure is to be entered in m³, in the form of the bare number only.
3.7387
